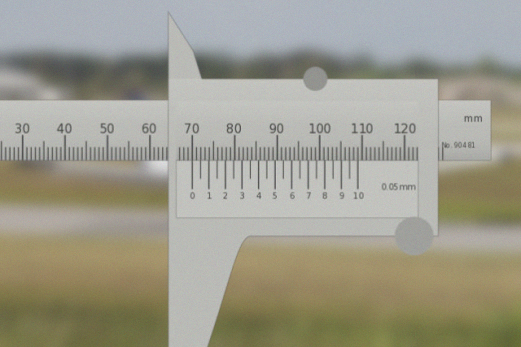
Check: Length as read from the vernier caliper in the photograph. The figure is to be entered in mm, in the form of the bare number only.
70.0
